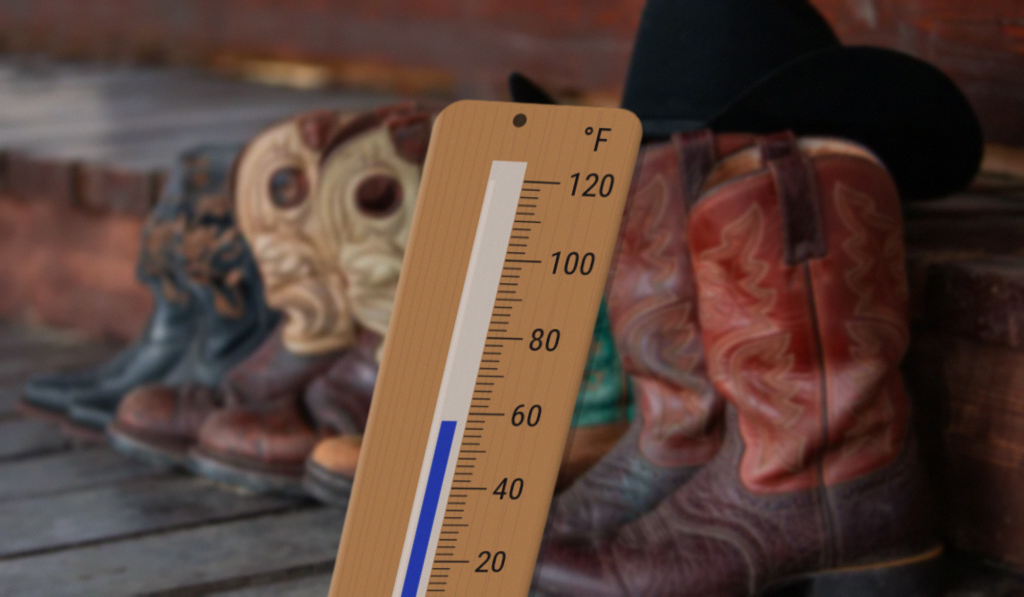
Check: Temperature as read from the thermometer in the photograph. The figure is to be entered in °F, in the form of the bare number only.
58
